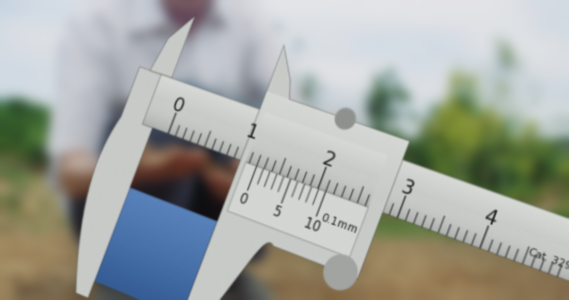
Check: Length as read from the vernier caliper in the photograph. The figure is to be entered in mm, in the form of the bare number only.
12.0
